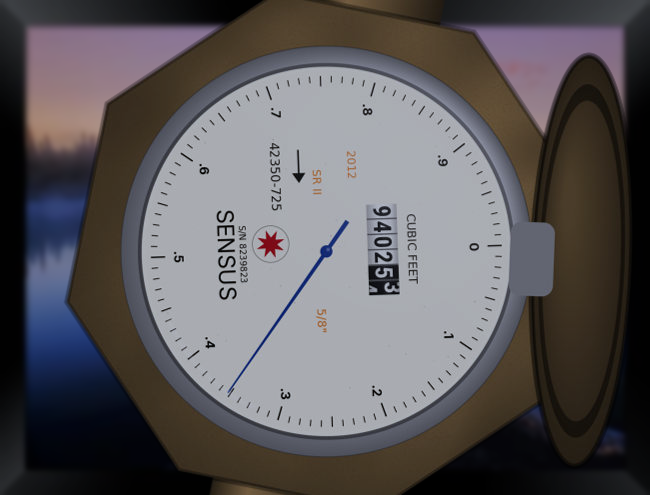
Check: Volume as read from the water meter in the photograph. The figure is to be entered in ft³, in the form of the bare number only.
940253.35
